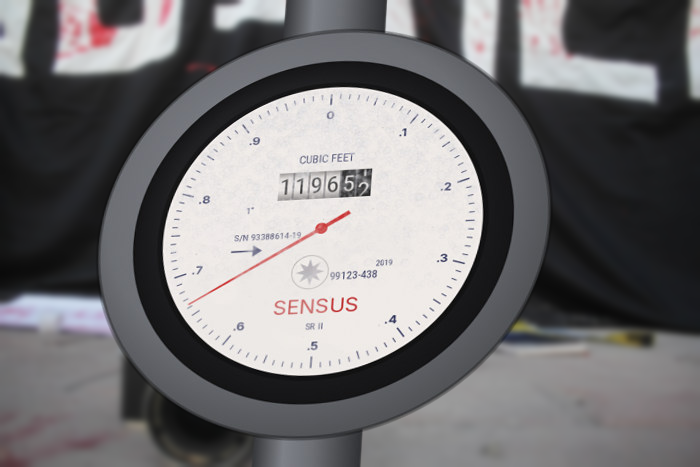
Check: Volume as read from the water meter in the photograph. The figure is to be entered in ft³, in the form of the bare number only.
119651.66
